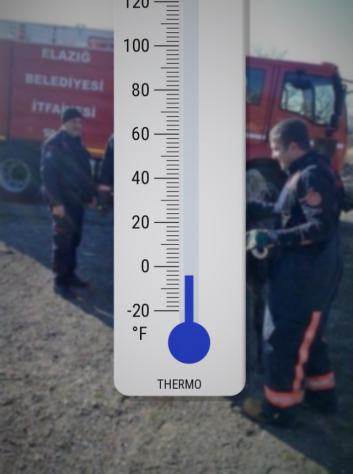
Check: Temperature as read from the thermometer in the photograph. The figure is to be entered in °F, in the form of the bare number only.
-4
